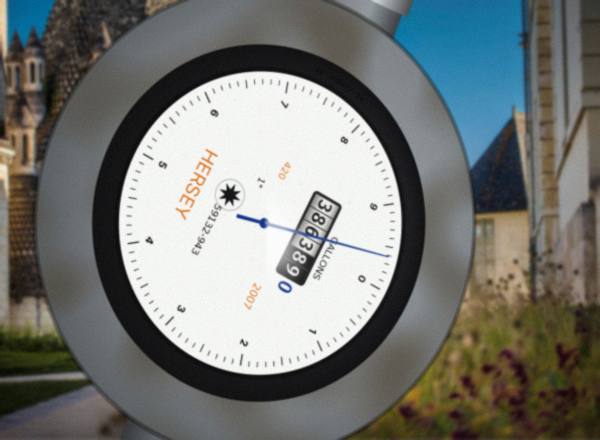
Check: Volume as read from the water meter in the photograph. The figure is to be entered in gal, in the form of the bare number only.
3863889.6
